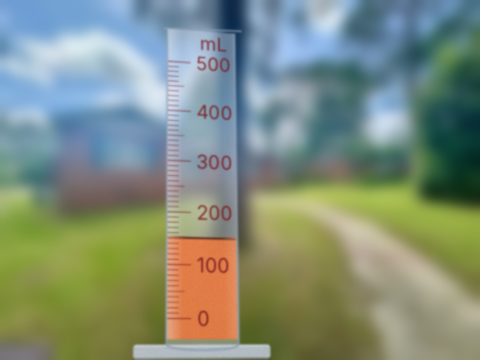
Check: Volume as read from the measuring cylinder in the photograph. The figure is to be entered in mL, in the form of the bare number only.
150
